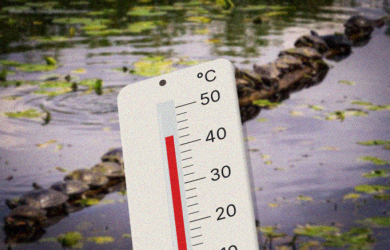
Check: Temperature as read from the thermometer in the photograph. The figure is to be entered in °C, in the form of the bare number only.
43
